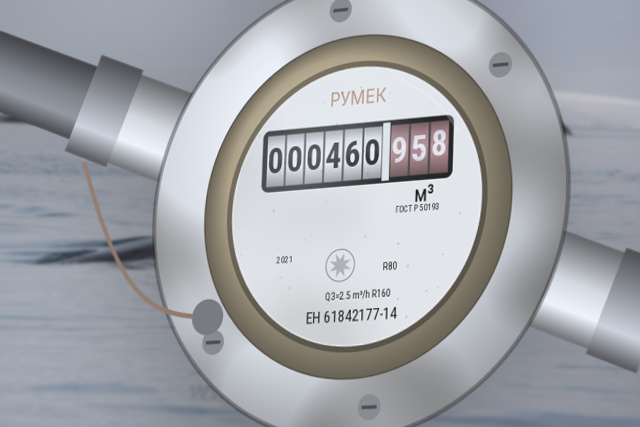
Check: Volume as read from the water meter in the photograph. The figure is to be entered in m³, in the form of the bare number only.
460.958
